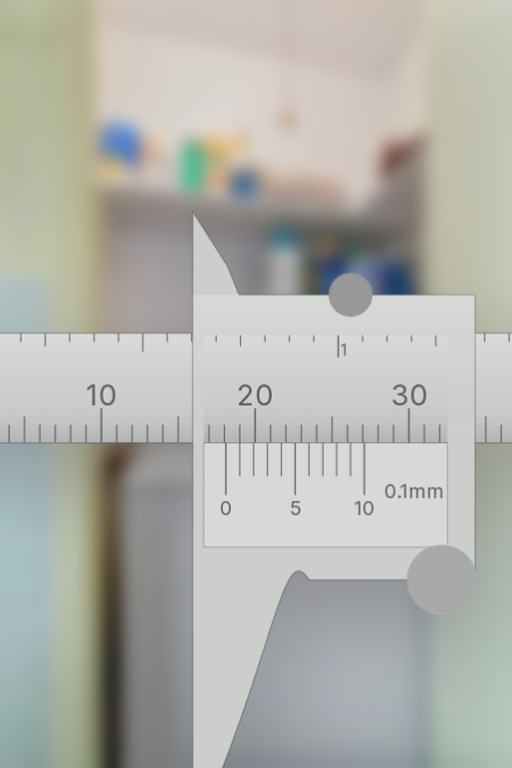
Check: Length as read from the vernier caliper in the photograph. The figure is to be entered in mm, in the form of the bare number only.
18.1
